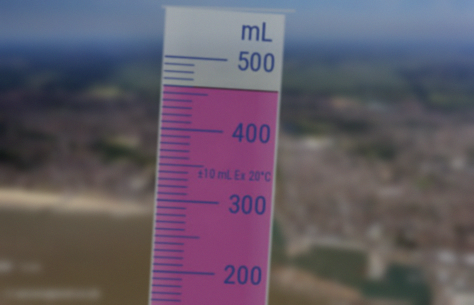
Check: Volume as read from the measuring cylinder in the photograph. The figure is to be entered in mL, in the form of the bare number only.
460
